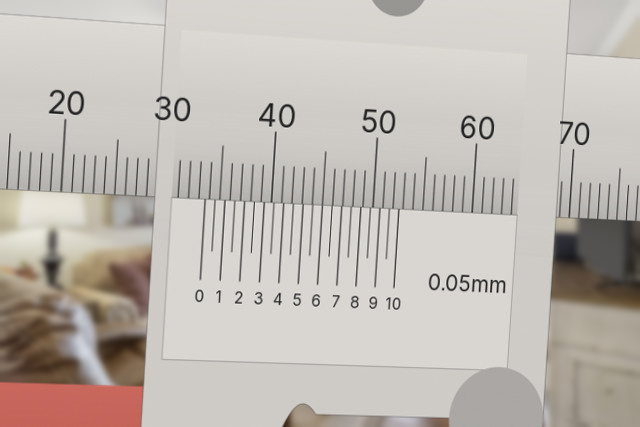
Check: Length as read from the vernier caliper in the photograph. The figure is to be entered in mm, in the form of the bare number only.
33.6
